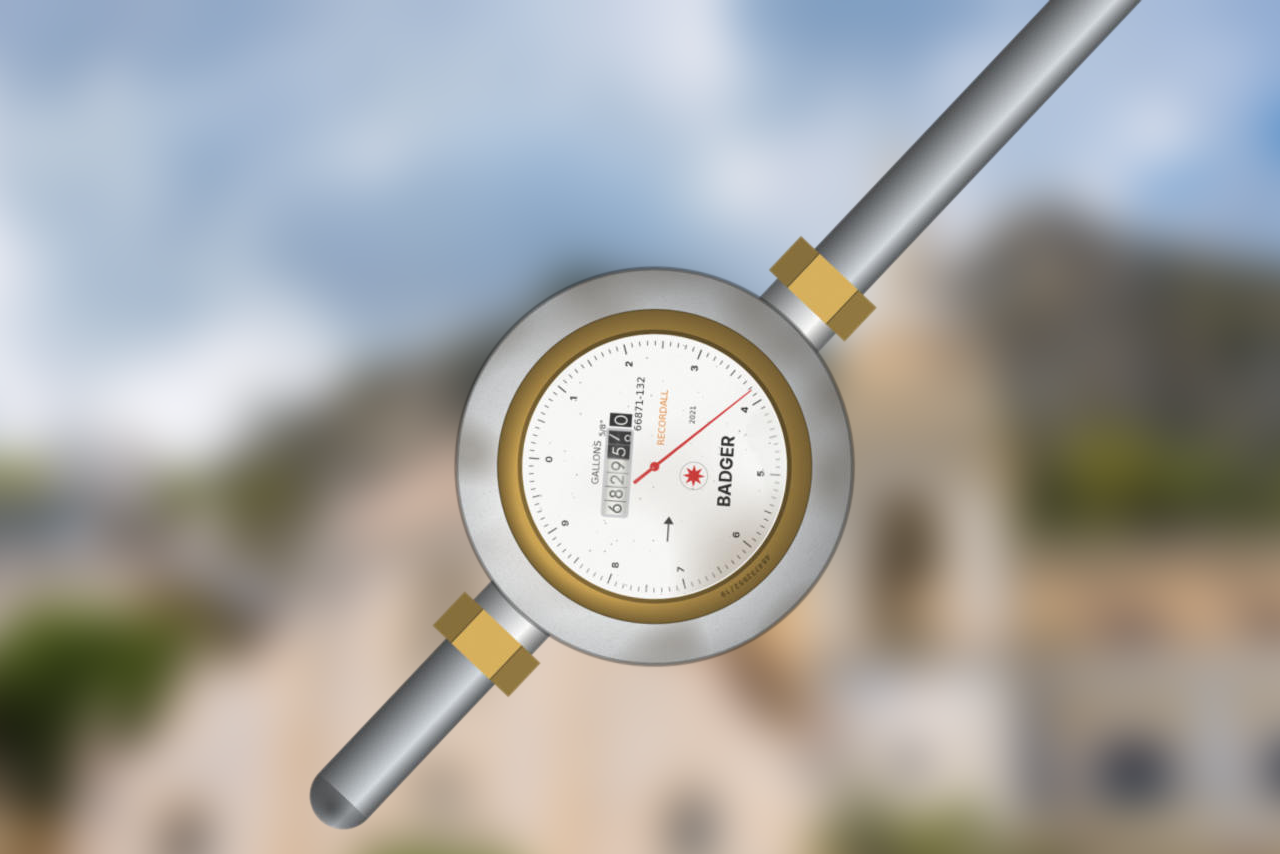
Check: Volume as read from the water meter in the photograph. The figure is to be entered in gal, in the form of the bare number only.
6829573.8
